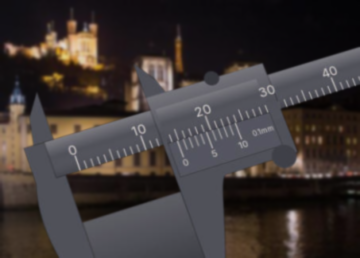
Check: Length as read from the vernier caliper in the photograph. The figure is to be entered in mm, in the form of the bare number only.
14.8
